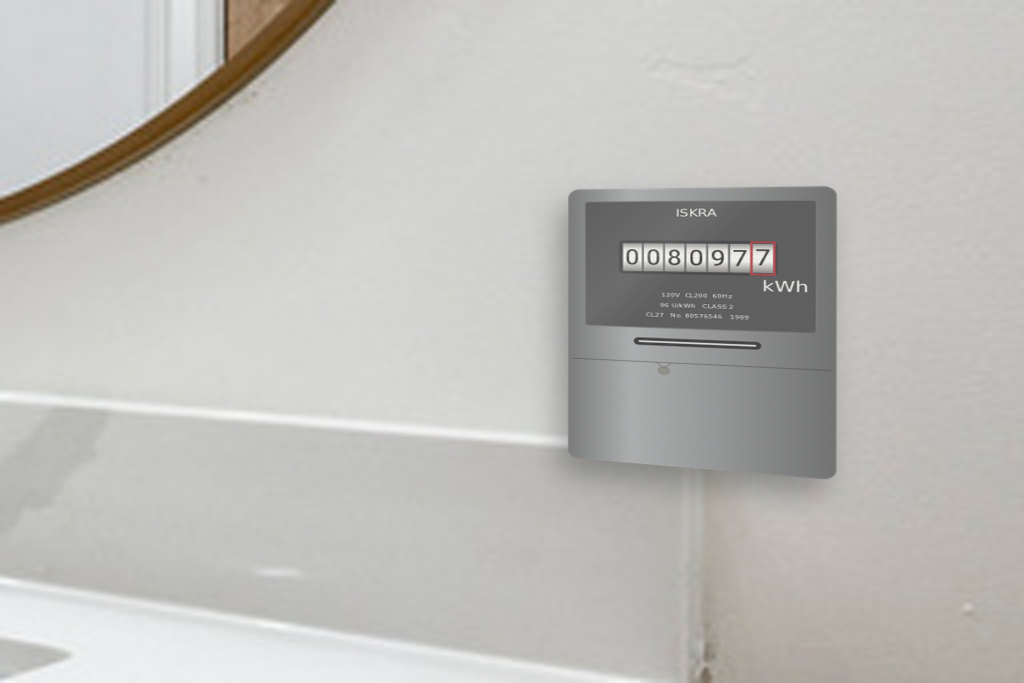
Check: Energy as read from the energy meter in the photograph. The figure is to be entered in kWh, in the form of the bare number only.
8097.7
